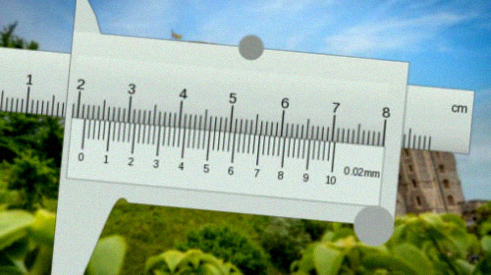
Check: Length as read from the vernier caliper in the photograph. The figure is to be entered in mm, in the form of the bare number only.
21.5
